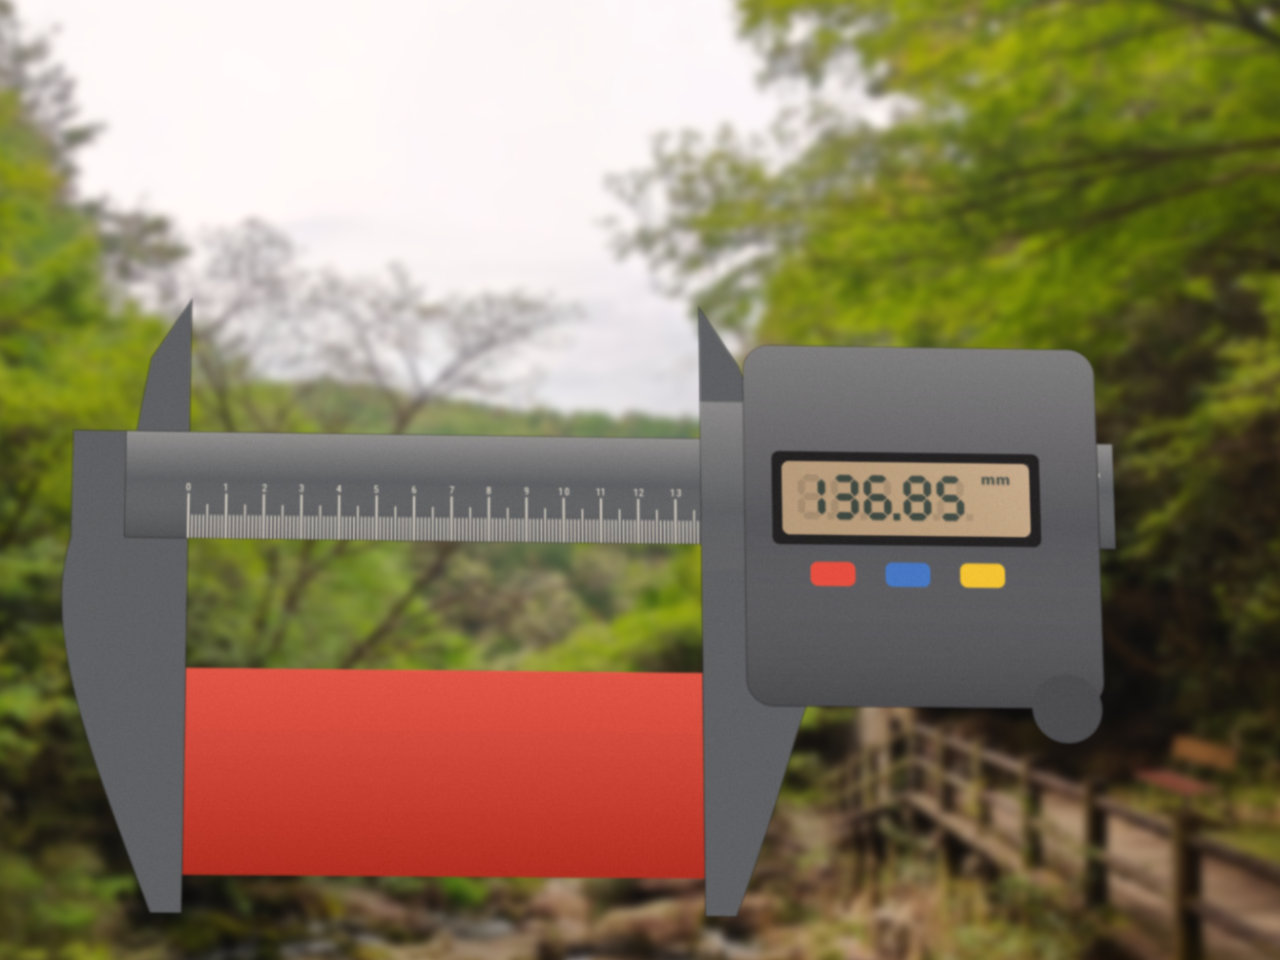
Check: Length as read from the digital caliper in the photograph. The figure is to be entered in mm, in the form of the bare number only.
136.85
